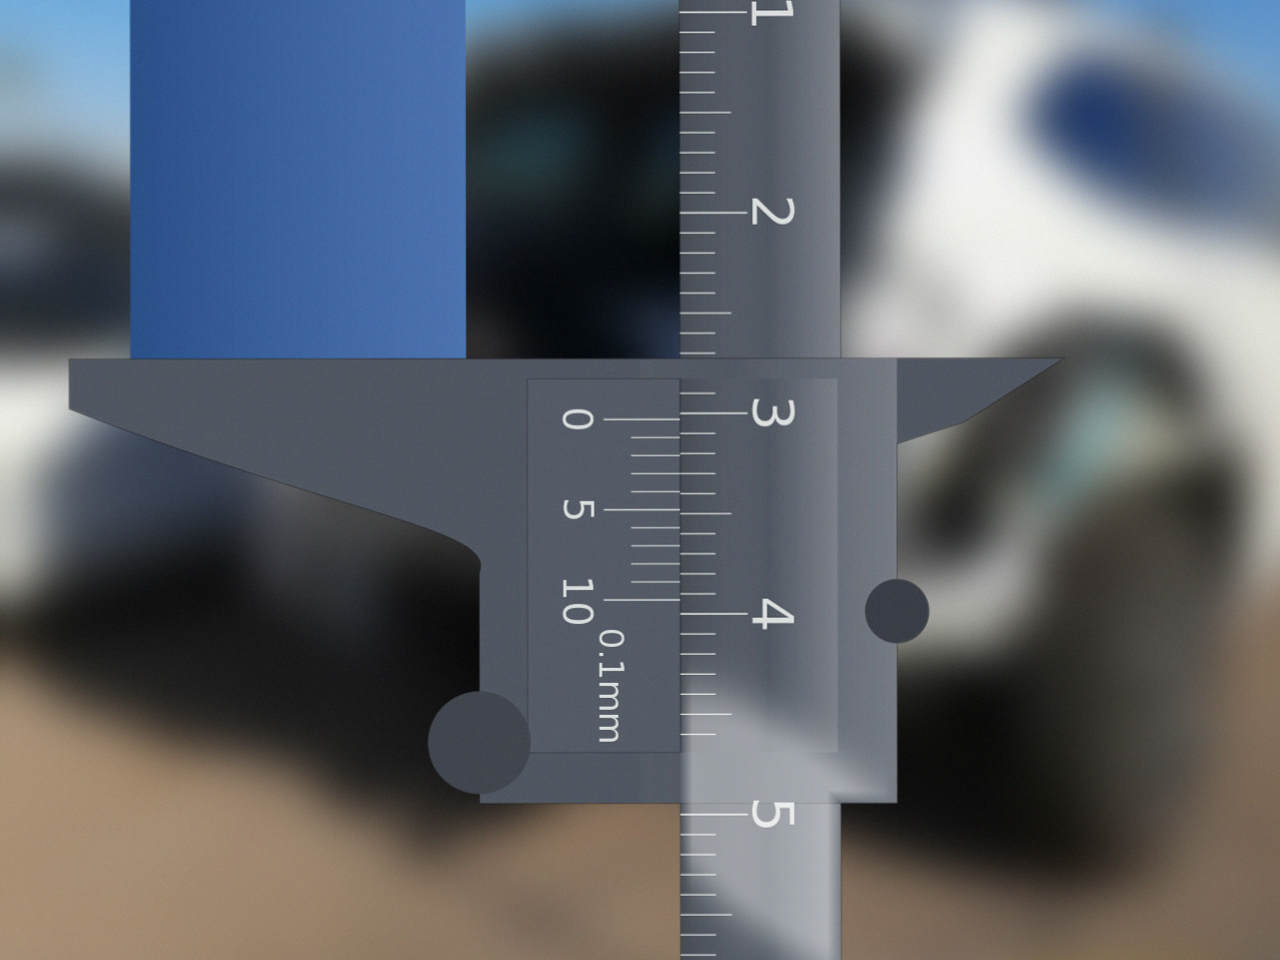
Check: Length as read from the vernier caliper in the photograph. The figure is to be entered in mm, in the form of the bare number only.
30.3
